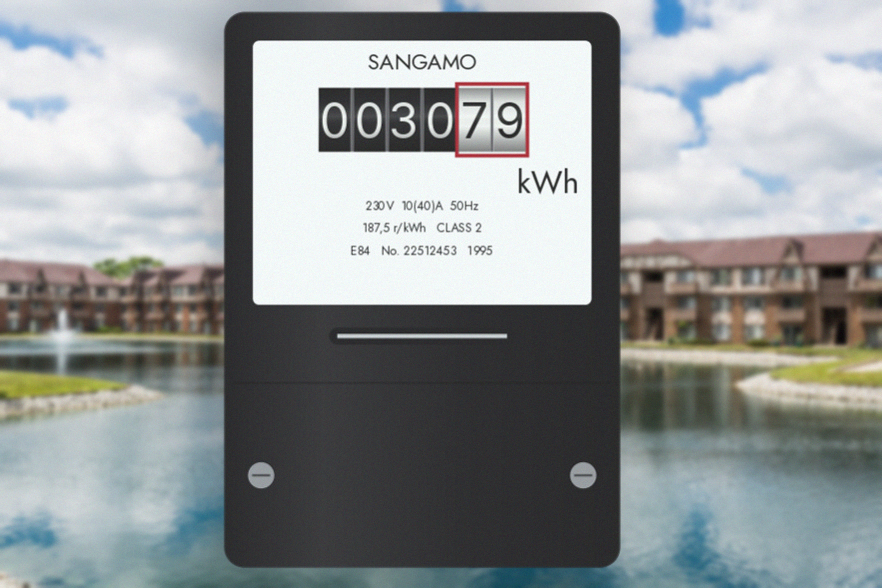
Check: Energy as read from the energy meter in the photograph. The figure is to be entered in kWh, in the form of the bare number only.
30.79
